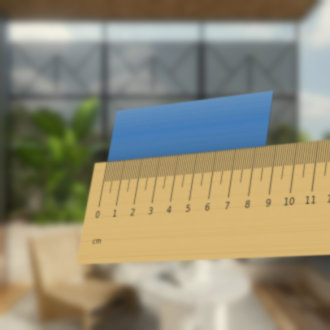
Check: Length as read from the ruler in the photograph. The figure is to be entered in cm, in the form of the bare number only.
8.5
